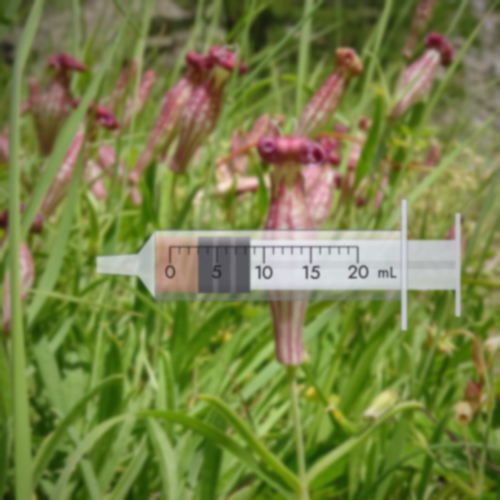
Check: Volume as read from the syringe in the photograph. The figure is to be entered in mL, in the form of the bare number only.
3
